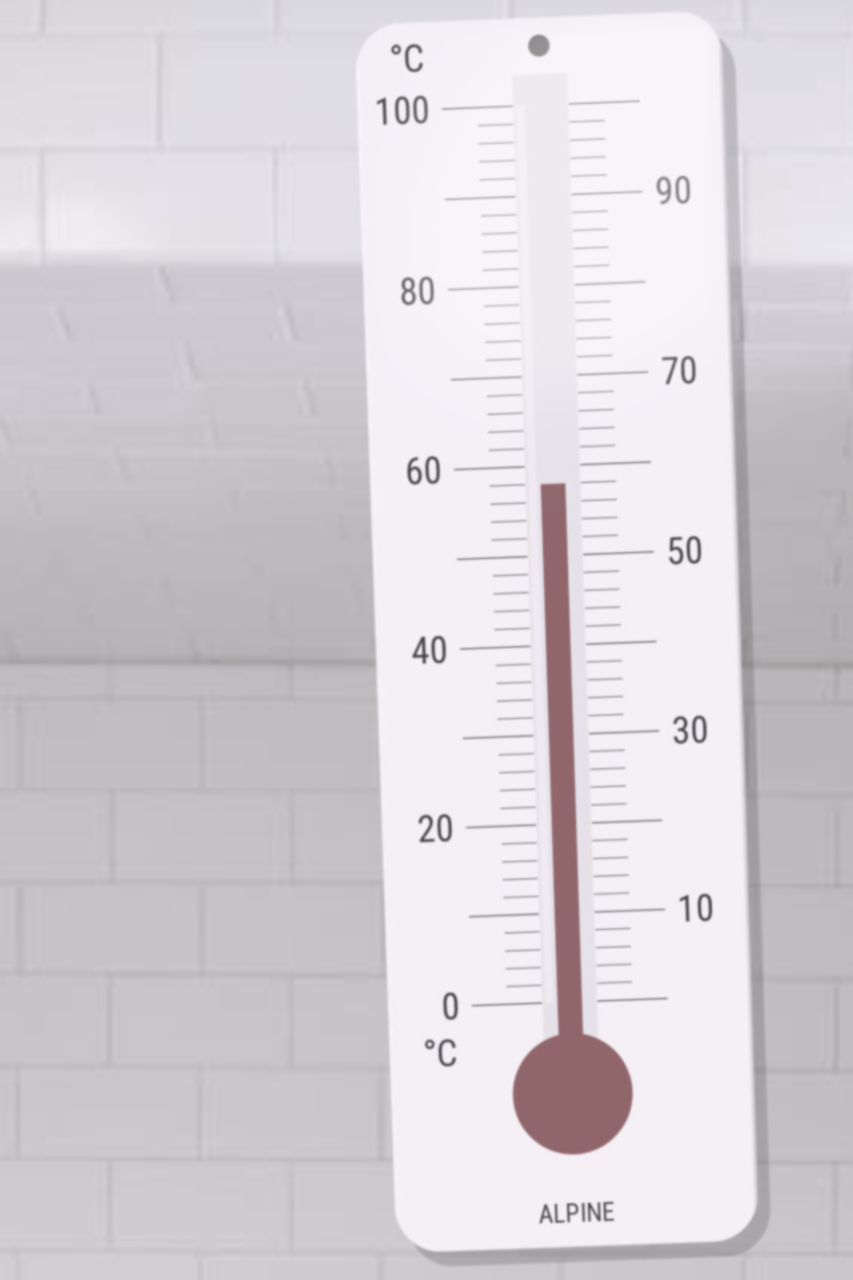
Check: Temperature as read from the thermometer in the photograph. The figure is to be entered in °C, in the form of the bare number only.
58
